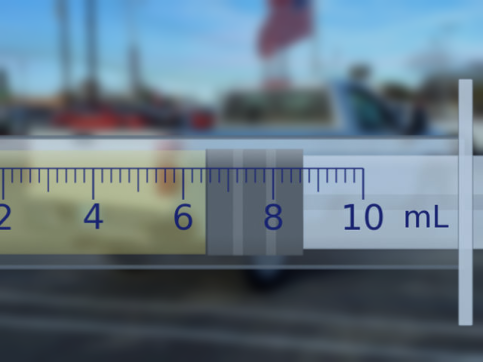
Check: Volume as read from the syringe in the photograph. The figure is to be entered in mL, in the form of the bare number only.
6.5
